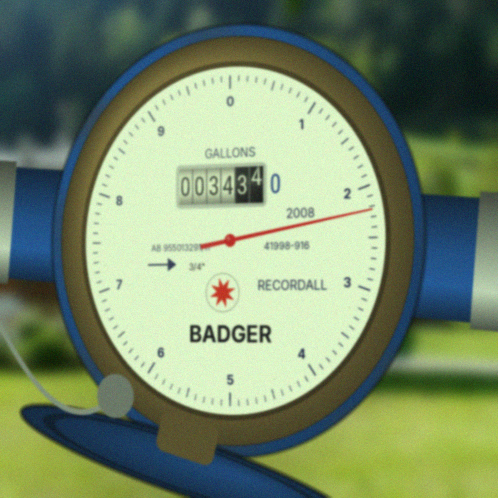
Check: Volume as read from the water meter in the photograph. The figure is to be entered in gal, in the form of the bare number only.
34342.2
